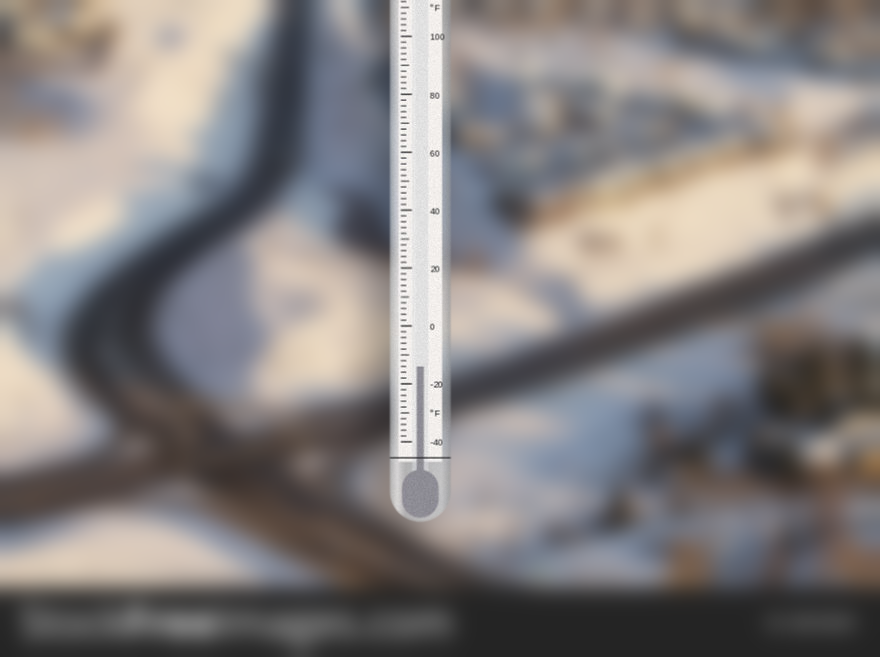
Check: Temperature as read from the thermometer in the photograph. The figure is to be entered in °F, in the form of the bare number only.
-14
